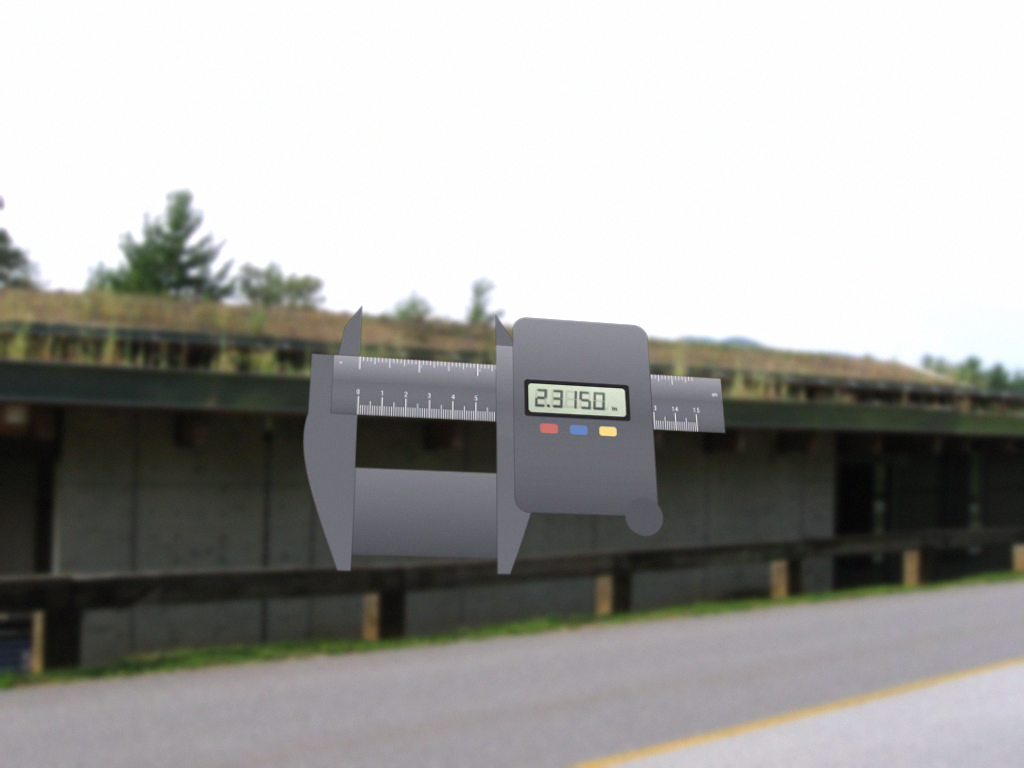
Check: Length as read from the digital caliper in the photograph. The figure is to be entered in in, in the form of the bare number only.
2.3150
